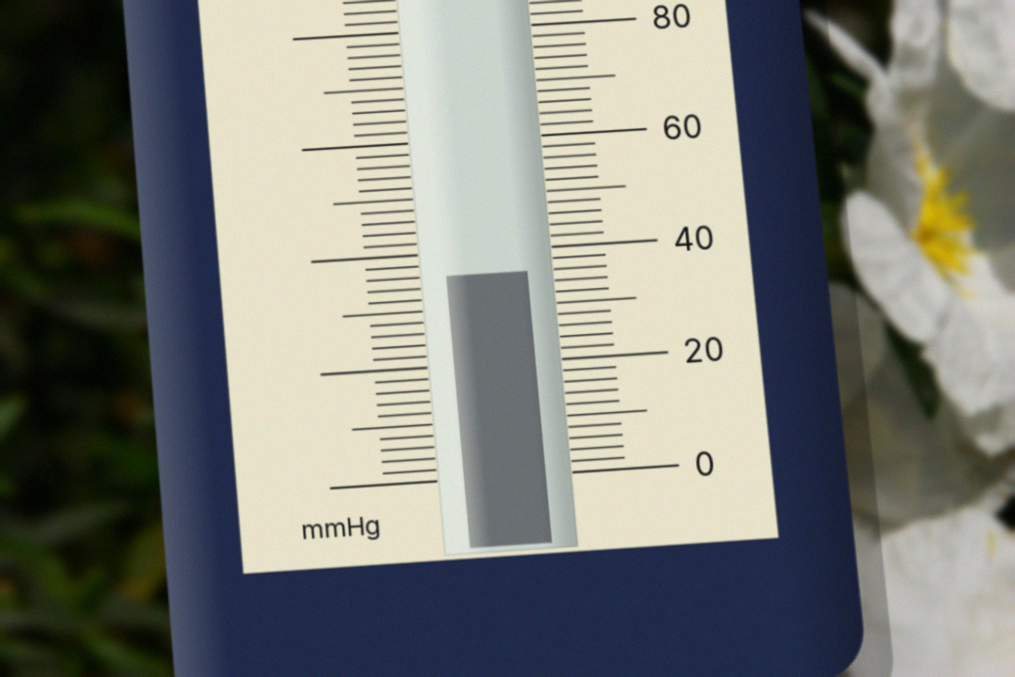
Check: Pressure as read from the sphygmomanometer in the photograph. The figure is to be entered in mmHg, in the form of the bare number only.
36
